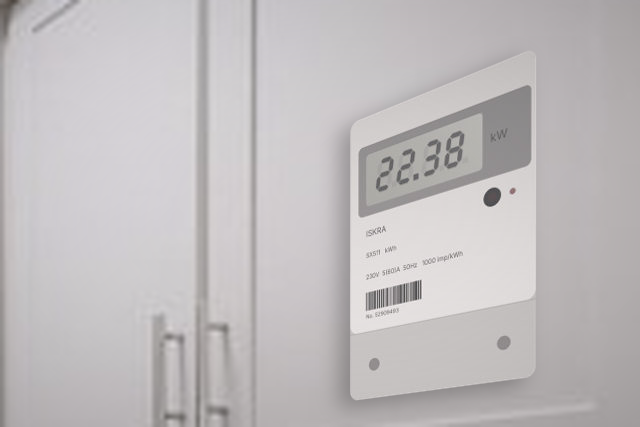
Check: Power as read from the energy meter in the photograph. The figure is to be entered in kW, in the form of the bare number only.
22.38
